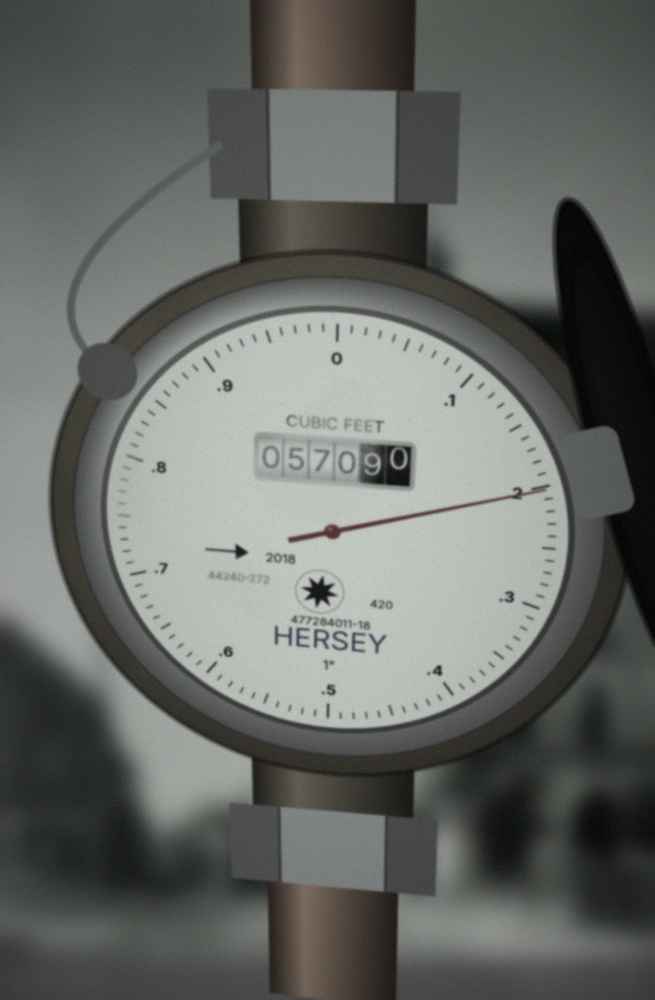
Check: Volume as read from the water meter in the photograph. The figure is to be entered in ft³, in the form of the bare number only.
57090.20
